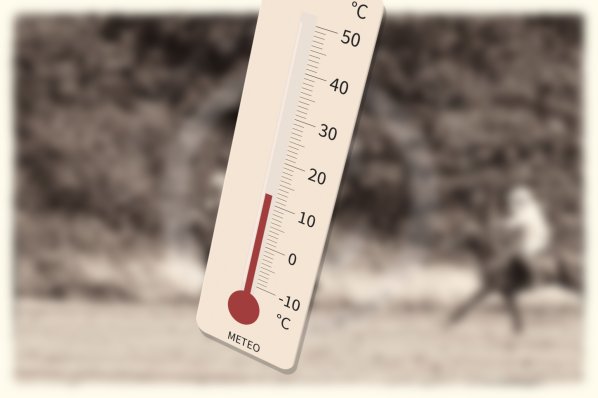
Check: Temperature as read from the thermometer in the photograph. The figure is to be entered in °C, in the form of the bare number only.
12
